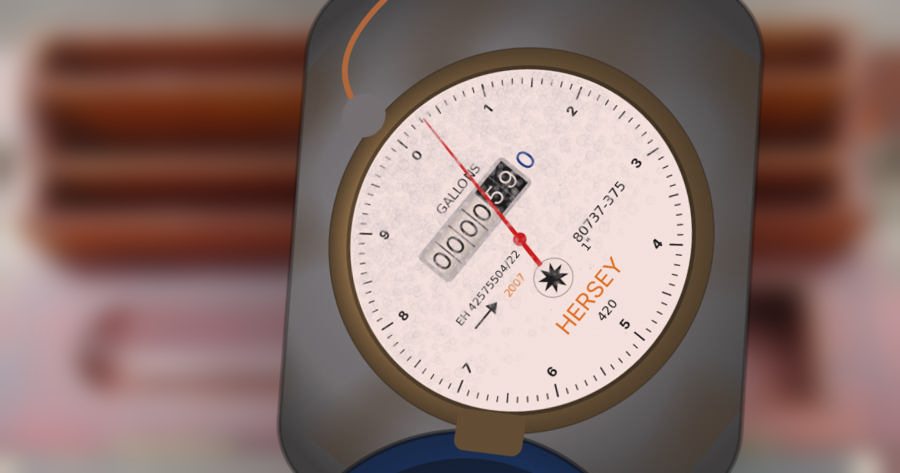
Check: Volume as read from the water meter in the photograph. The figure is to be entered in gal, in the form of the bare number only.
590.3
